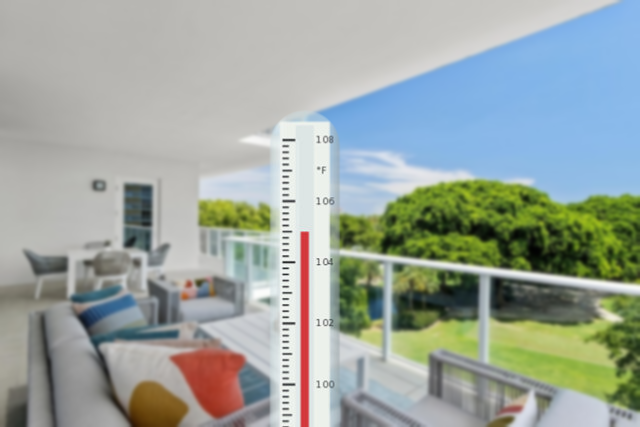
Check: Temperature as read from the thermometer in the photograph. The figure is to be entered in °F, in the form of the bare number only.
105
